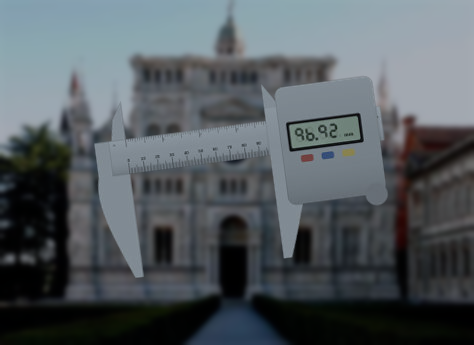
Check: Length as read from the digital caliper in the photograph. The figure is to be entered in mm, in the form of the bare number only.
96.92
